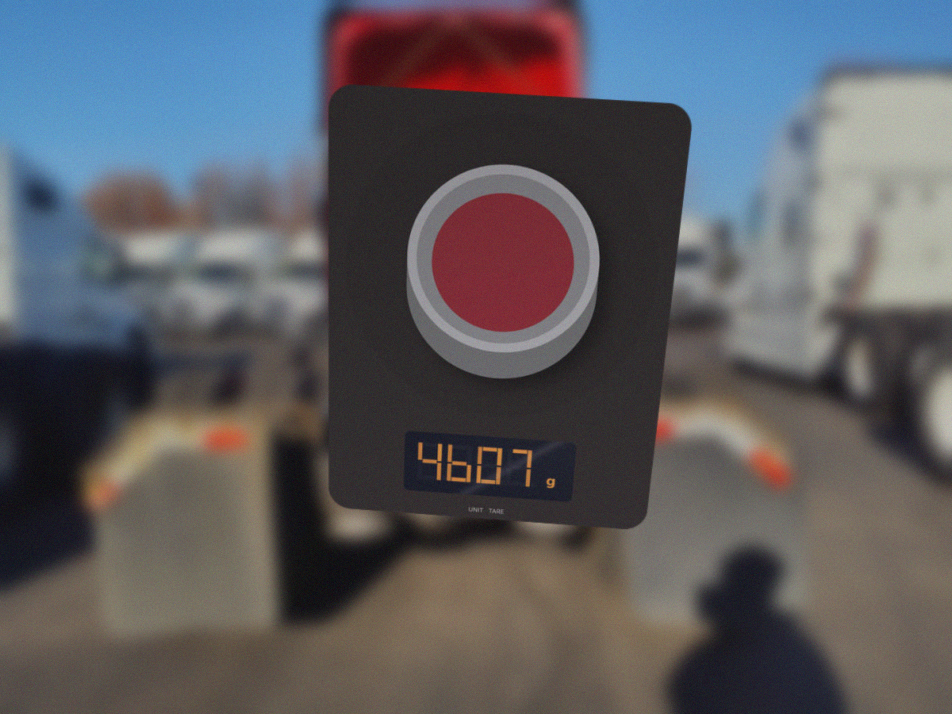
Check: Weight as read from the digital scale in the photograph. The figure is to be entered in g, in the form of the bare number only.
4607
